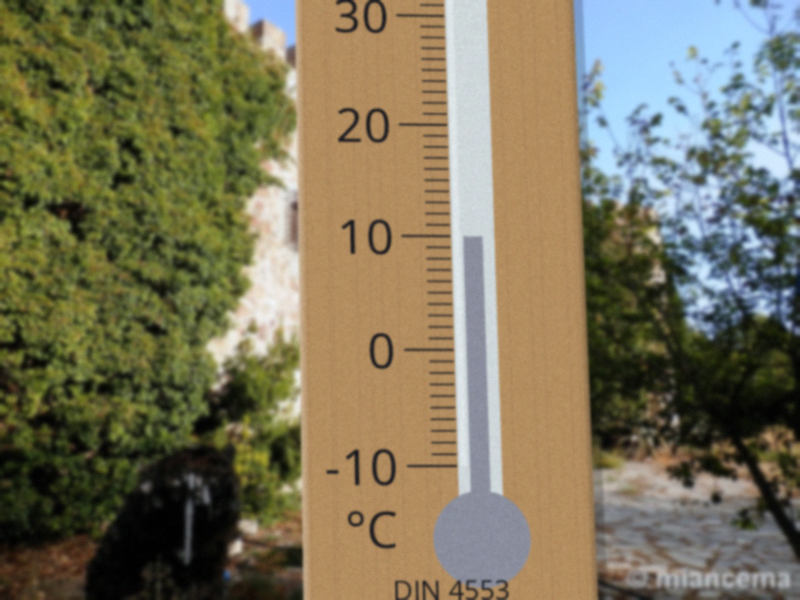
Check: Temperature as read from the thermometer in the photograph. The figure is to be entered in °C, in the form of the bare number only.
10
